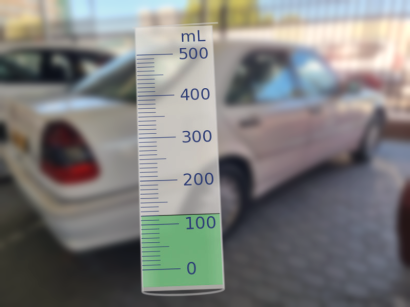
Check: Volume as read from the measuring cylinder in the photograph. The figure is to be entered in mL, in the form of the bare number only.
120
